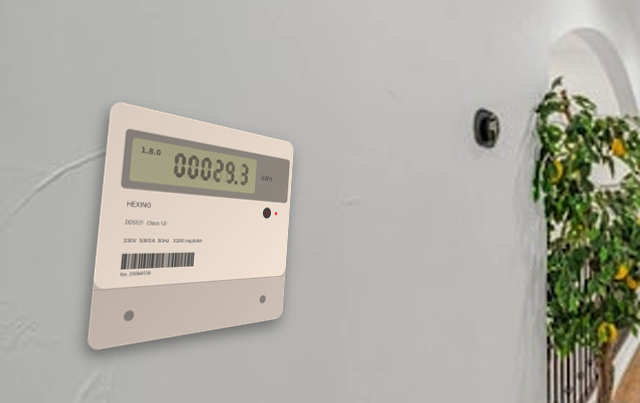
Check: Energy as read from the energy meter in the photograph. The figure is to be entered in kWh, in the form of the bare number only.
29.3
